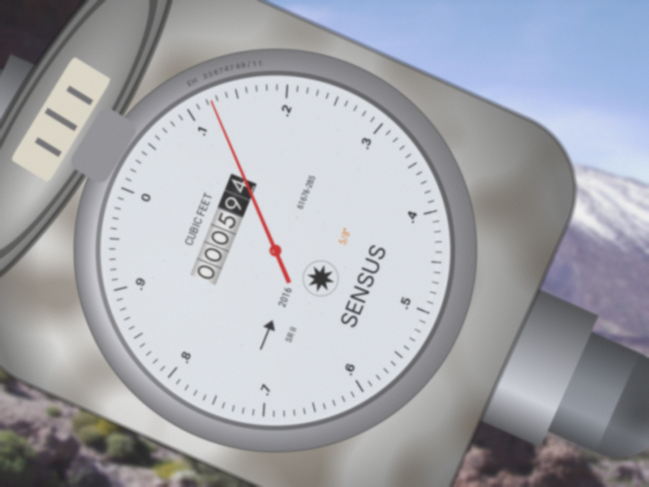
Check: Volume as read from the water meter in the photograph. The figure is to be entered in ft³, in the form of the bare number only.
594.12
